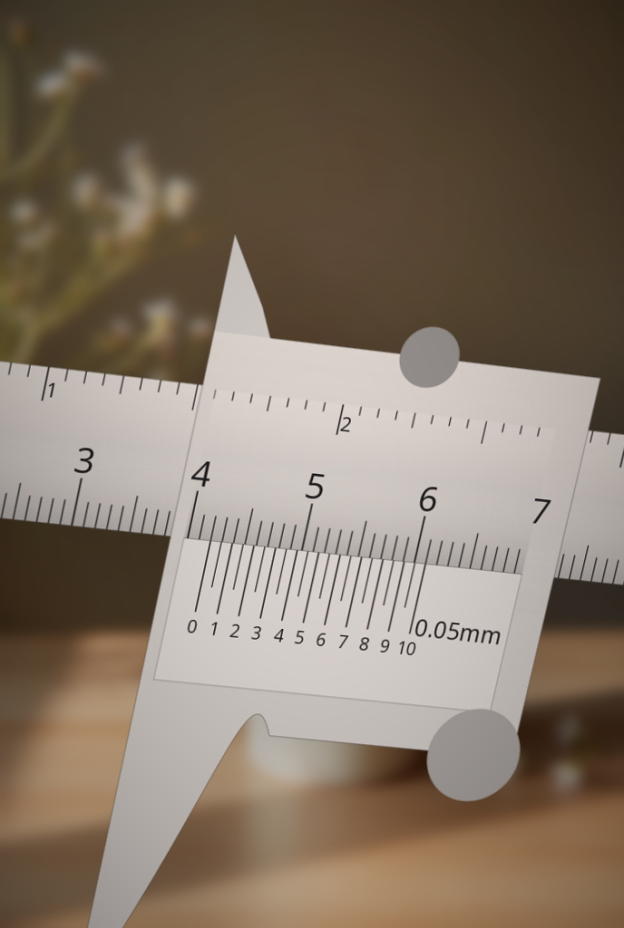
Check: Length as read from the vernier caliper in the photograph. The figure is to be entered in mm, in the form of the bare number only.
42.0
